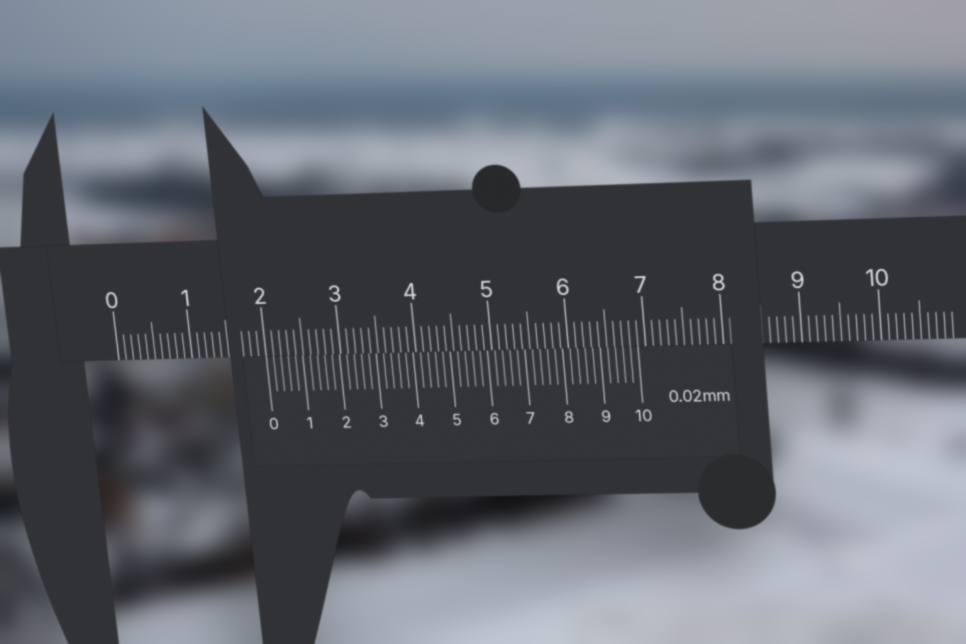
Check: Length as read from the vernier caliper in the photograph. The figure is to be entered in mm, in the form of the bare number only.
20.0
